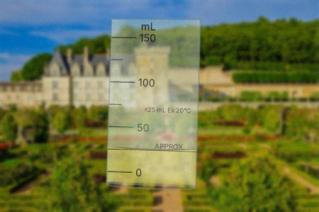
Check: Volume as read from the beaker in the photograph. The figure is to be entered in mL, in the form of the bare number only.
25
